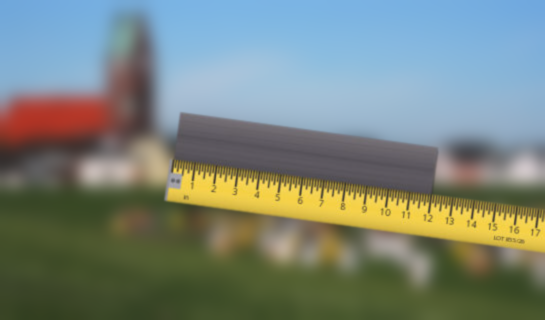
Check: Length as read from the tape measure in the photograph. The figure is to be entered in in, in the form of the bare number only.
12
